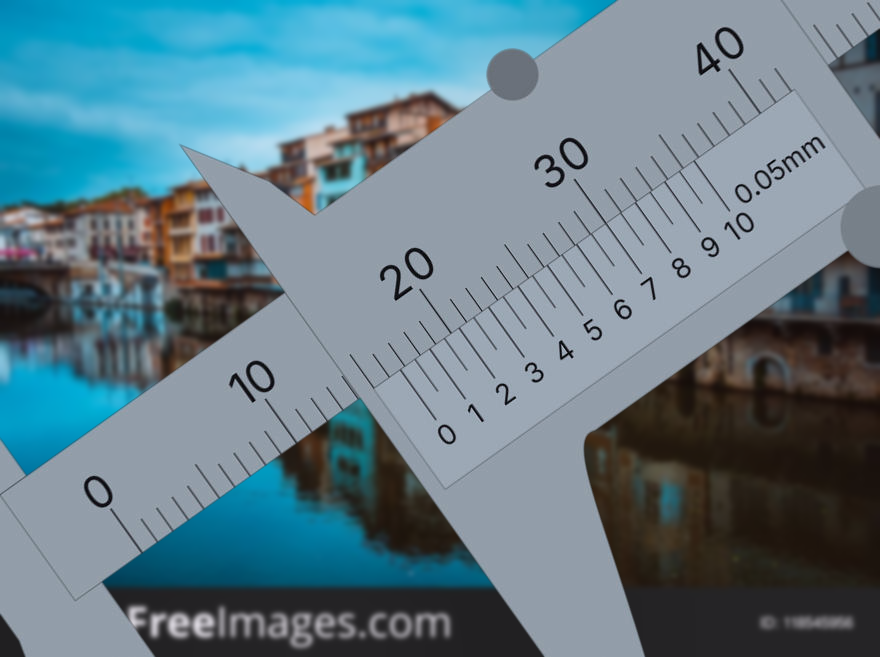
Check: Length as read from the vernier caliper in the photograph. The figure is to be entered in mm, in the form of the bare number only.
16.7
